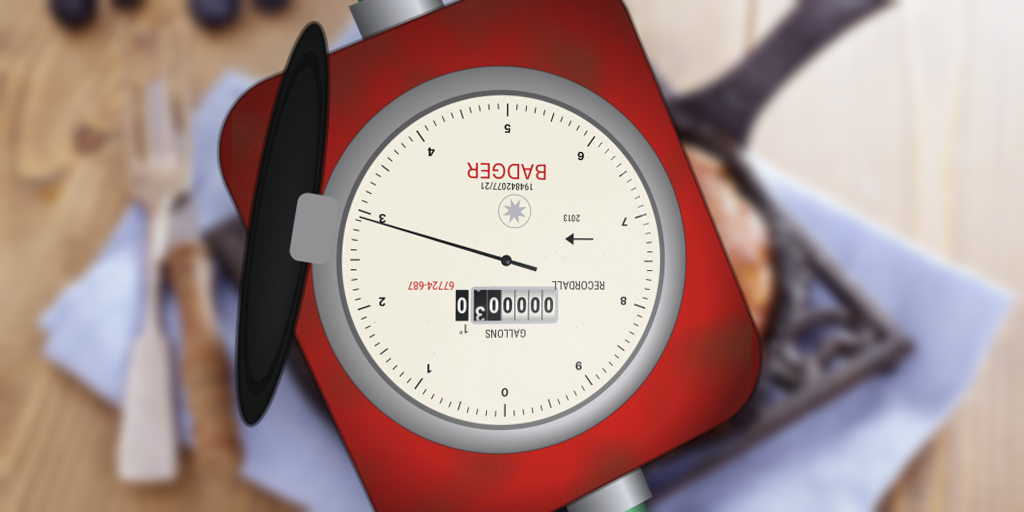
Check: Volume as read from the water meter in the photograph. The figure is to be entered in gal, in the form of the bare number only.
32.9
